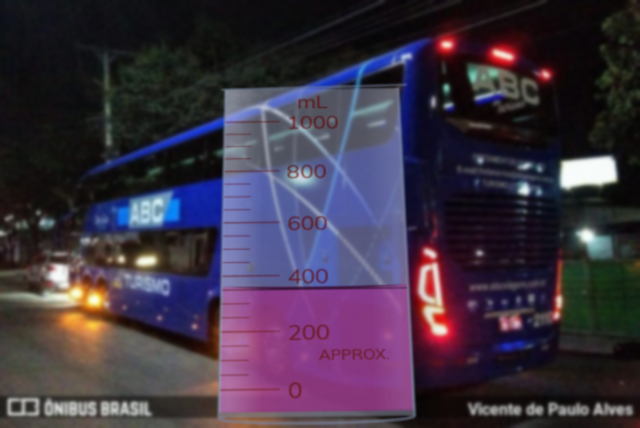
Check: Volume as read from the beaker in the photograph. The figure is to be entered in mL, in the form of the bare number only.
350
